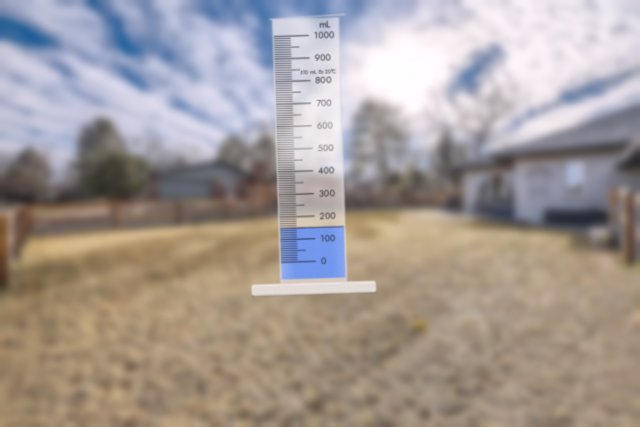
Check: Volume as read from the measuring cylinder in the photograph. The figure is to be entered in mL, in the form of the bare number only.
150
